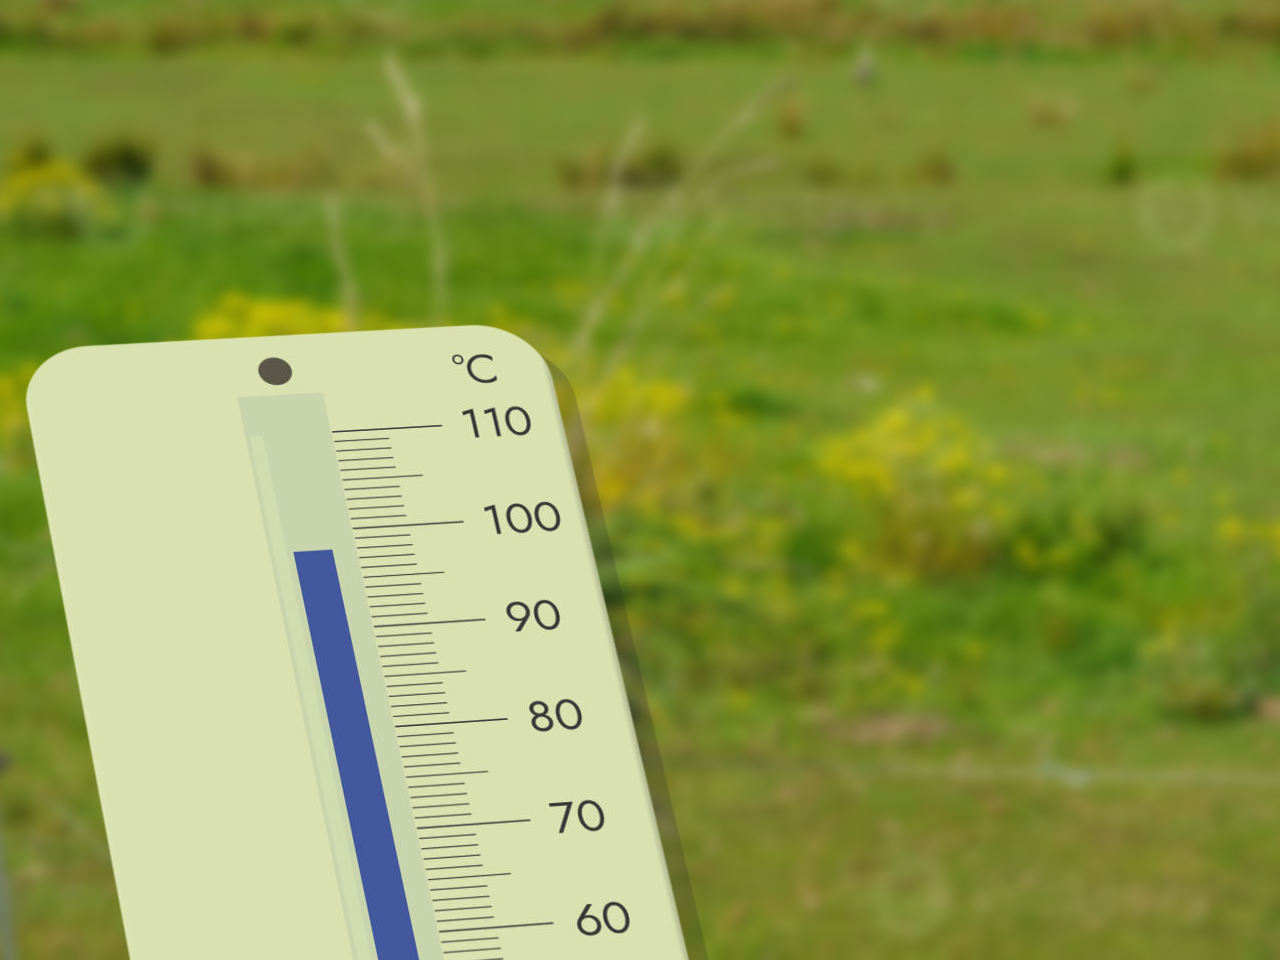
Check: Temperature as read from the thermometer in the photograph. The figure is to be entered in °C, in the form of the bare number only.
98
